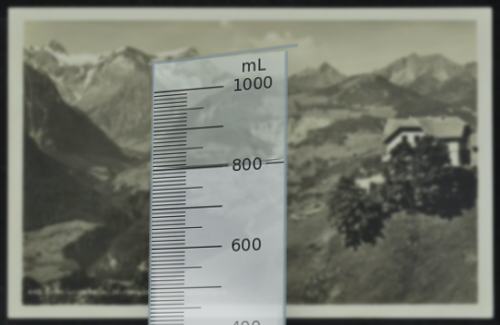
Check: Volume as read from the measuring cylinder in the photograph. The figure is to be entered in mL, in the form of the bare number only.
800
